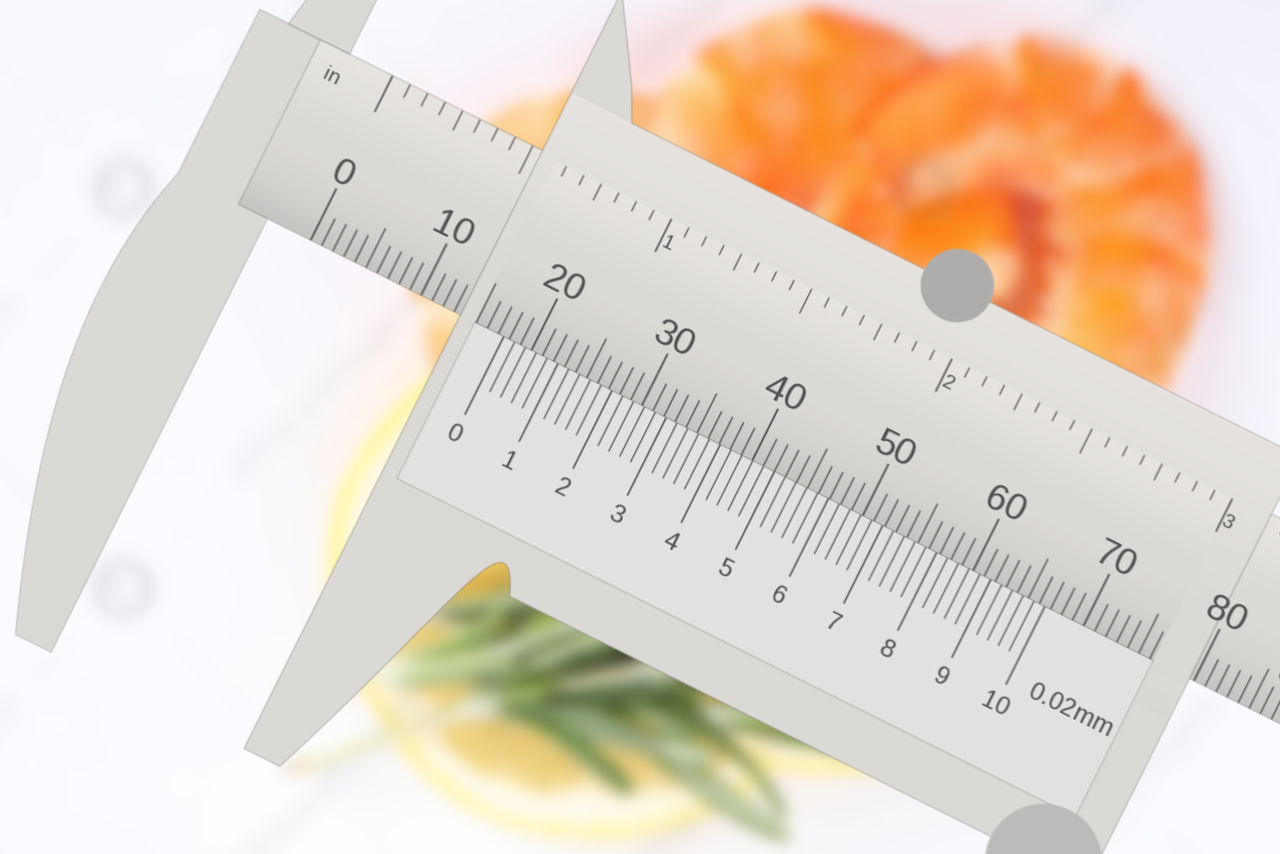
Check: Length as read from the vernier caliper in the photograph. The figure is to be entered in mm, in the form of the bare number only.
17.5
